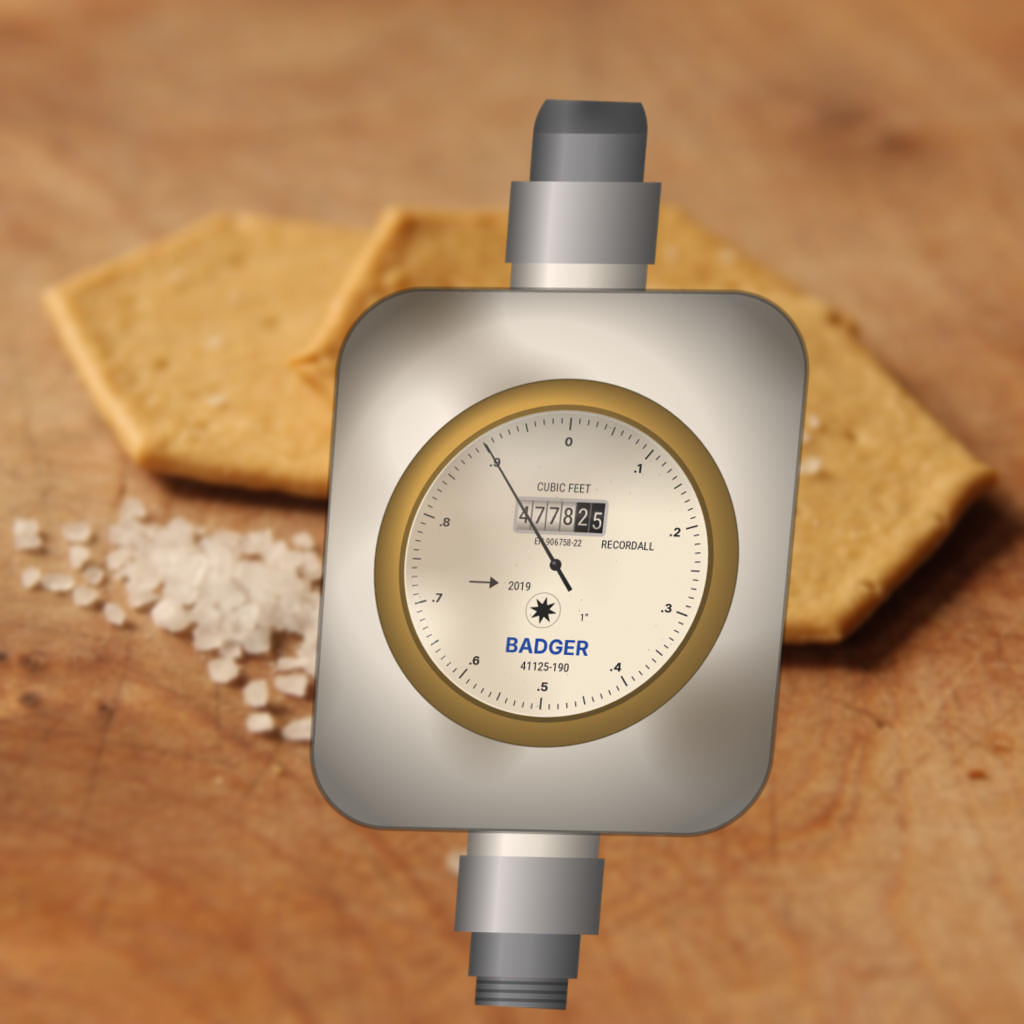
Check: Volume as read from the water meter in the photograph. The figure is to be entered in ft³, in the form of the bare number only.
477824.90
